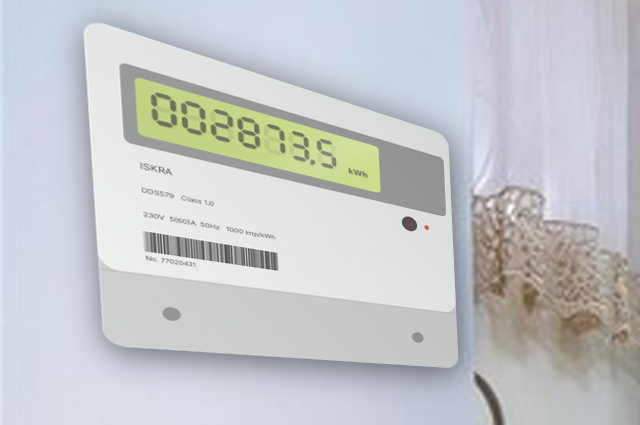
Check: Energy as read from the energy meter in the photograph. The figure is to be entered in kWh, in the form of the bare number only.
2873.5
